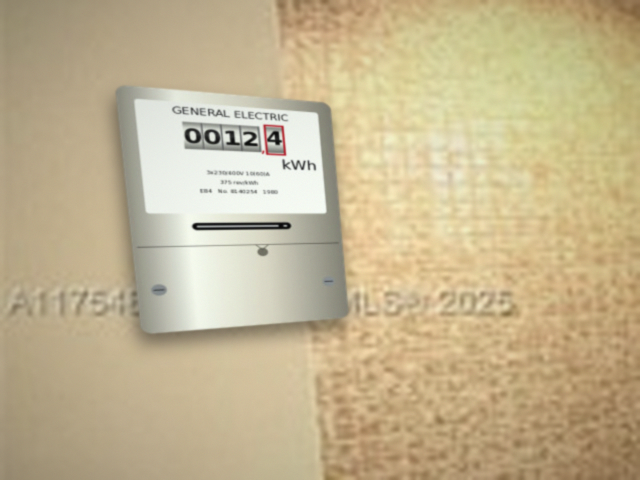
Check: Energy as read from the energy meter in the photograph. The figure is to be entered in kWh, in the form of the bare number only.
12.4
